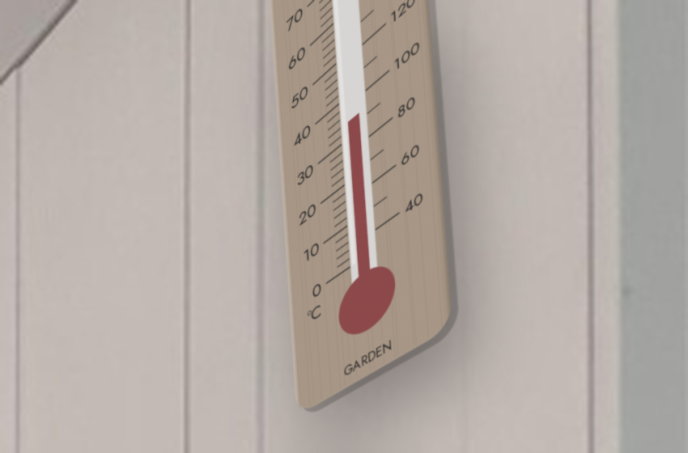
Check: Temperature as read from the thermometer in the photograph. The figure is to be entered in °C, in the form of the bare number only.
34
